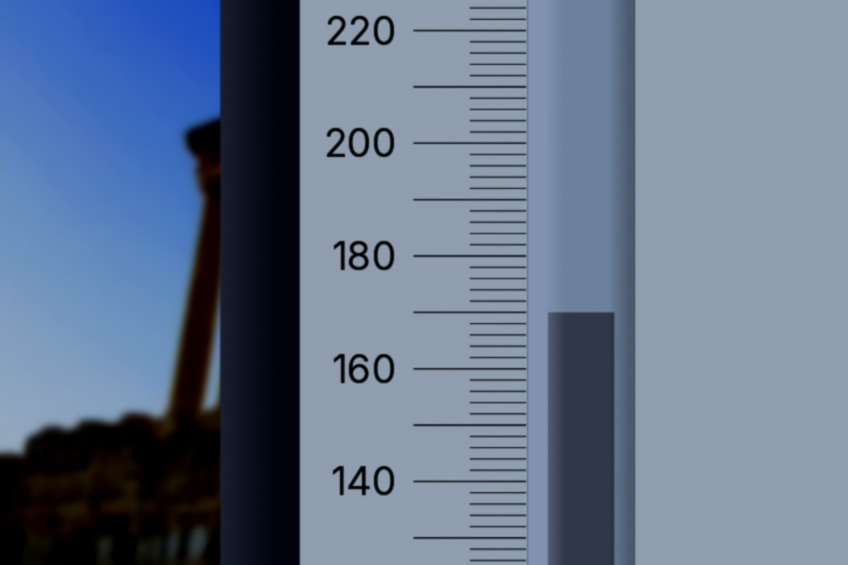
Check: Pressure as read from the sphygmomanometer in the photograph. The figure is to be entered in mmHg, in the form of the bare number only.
170
